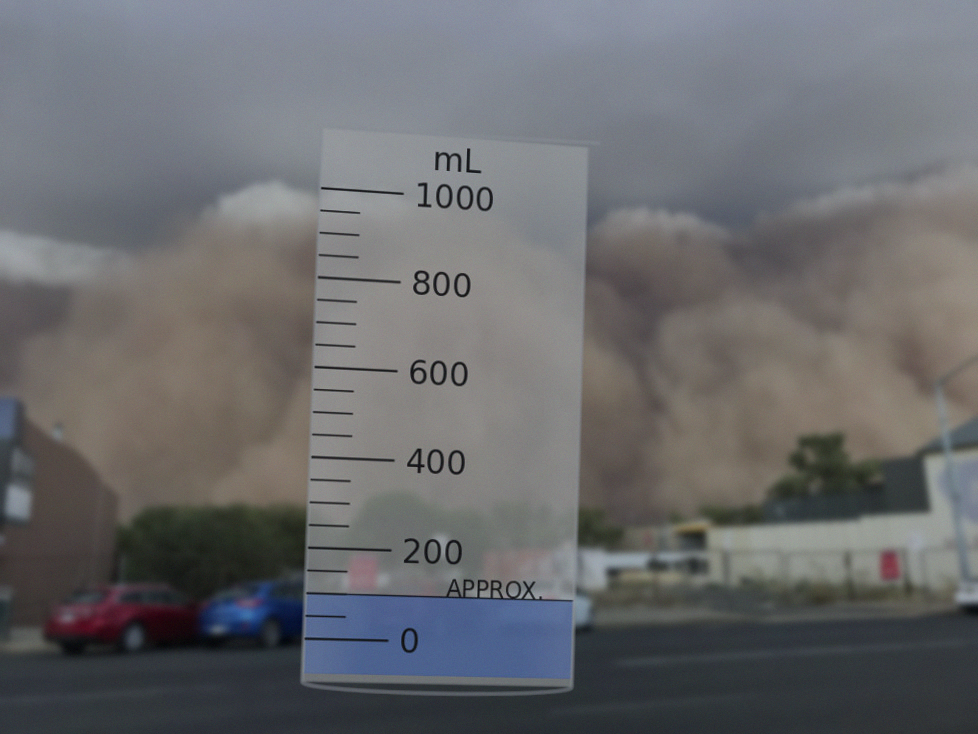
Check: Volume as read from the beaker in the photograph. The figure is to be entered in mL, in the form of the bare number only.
100
